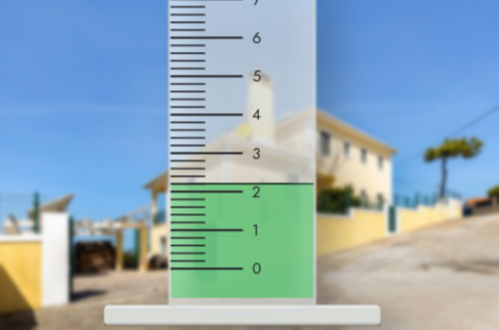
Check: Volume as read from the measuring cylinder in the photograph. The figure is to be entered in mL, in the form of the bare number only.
2.2
